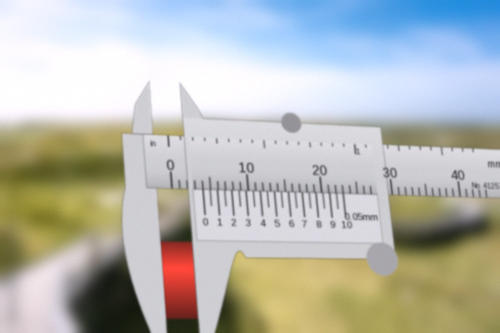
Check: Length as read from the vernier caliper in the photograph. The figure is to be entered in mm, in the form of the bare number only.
4.0
